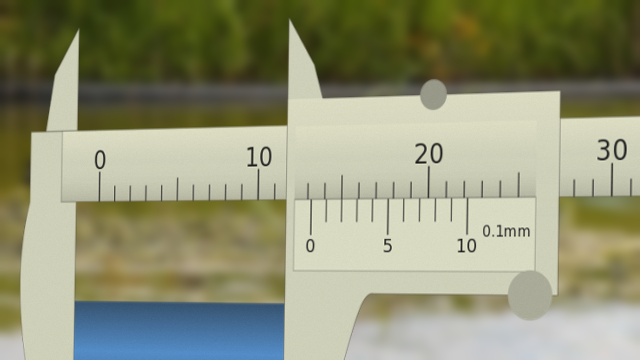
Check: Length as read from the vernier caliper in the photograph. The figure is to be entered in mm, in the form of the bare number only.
13.2
